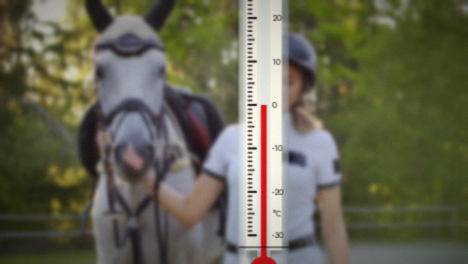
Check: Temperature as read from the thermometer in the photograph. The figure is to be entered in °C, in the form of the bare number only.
0
